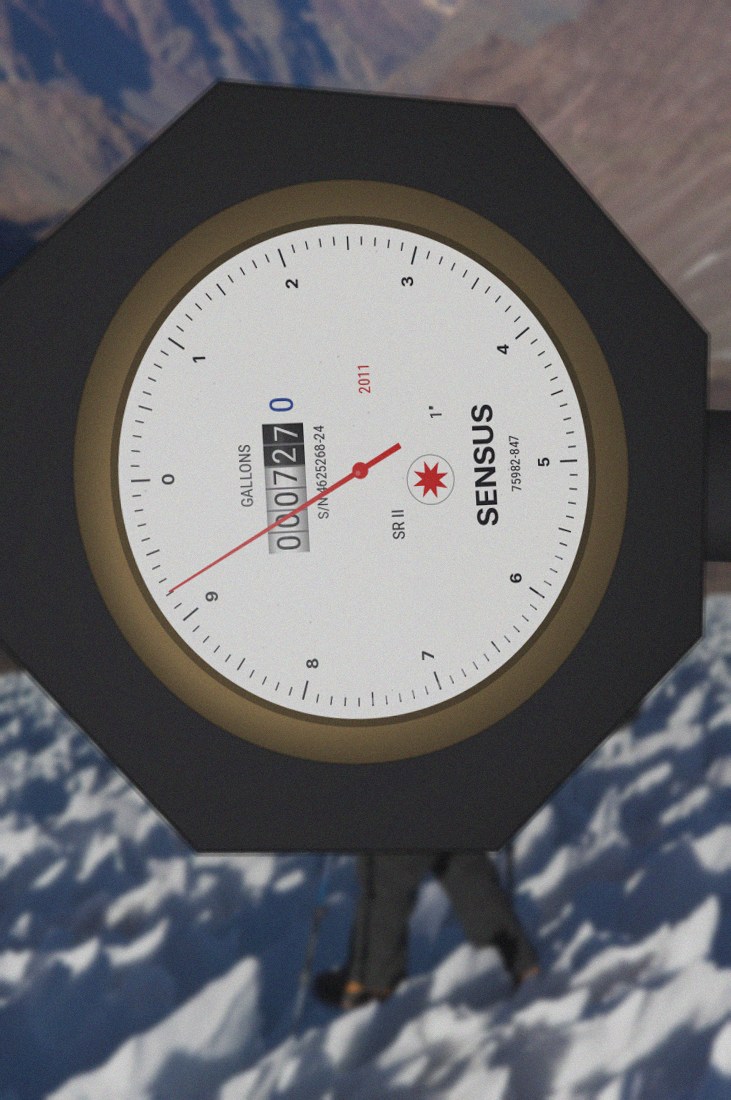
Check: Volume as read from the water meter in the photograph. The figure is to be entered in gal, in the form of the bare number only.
7269.2
